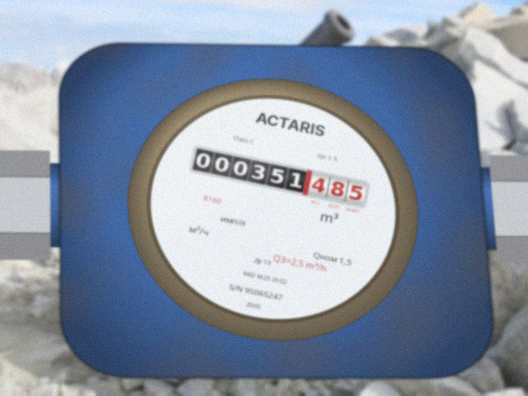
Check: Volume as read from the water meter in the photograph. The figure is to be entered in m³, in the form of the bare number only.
351.485
